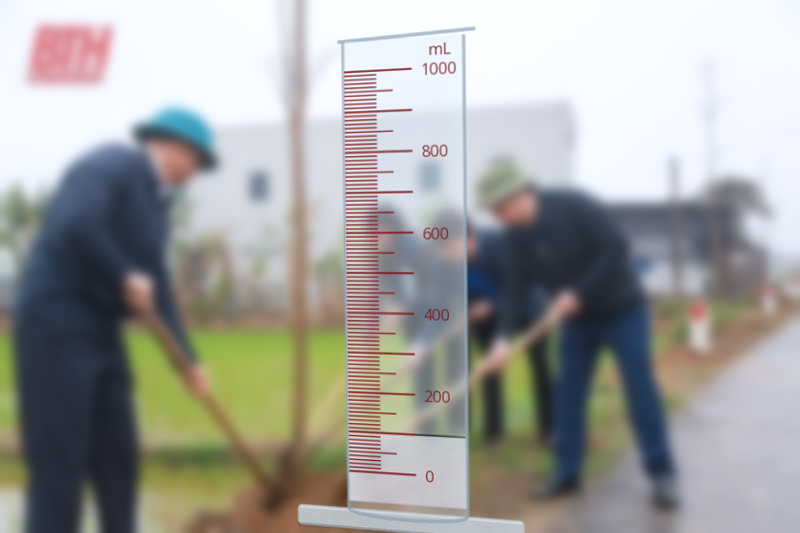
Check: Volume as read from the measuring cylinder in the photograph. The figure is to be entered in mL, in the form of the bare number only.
100
